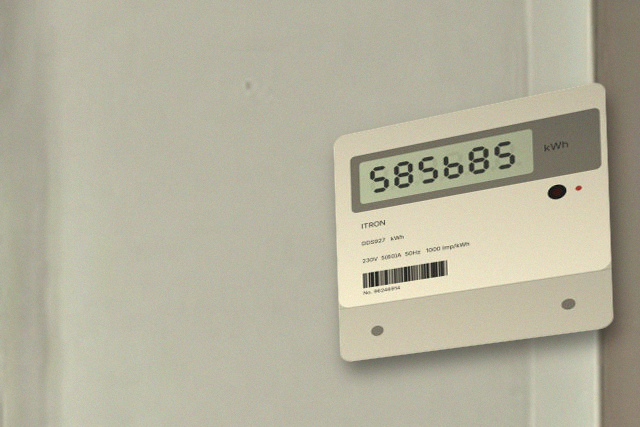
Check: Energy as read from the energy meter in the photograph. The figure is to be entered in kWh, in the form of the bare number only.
585685
